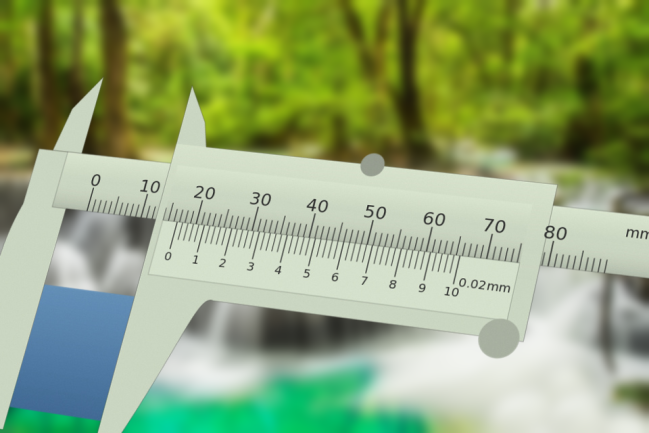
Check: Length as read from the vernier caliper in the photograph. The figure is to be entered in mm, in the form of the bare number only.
16.6
